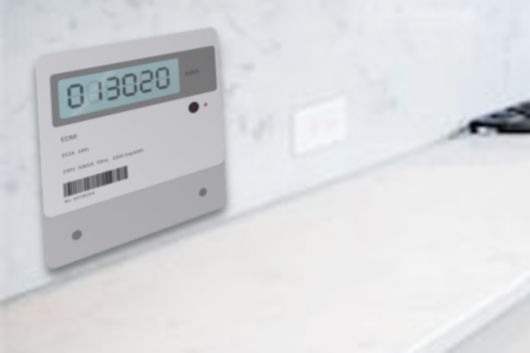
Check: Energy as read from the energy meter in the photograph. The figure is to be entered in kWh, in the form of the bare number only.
13020
